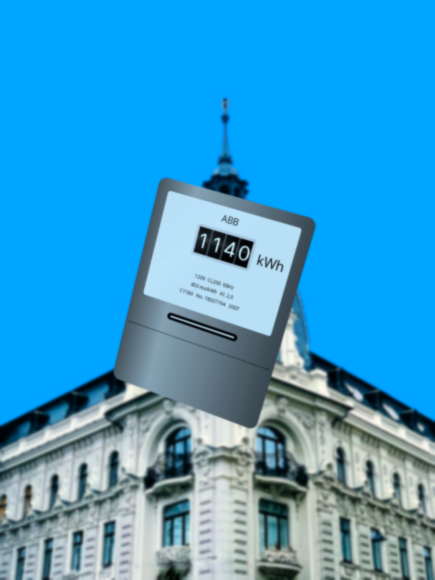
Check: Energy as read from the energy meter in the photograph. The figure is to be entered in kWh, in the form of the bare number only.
1140
